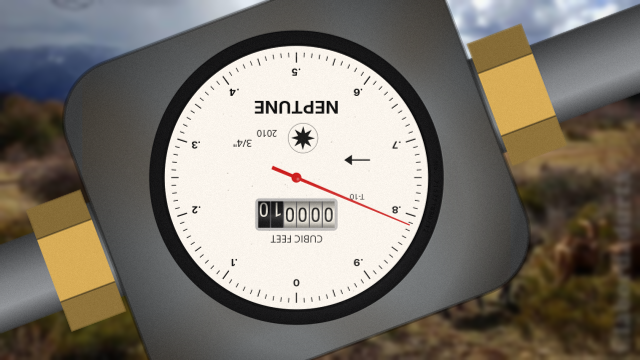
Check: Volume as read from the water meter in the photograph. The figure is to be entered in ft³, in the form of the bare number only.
9.81
